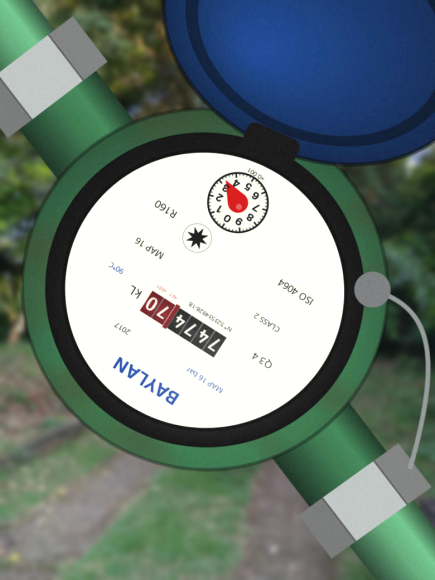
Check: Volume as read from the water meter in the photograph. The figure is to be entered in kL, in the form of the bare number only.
7474.703
